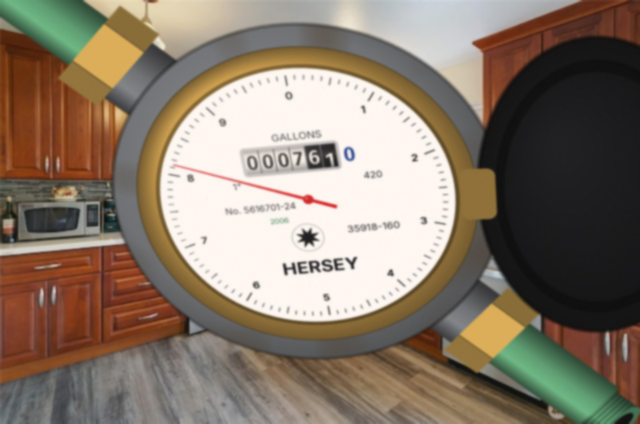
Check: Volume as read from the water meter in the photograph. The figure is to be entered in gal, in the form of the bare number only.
7608.1
